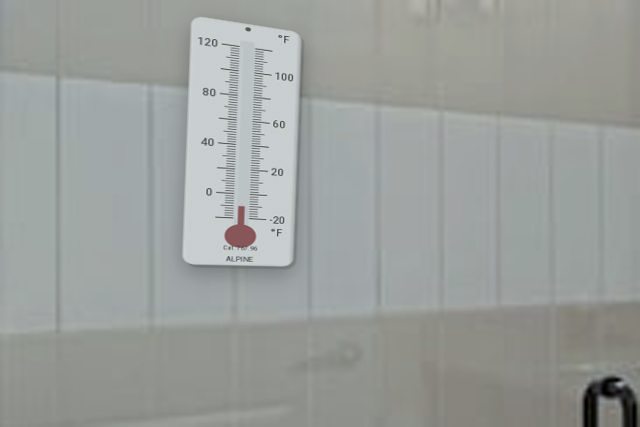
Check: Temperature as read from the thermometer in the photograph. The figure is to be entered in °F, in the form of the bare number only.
-10
